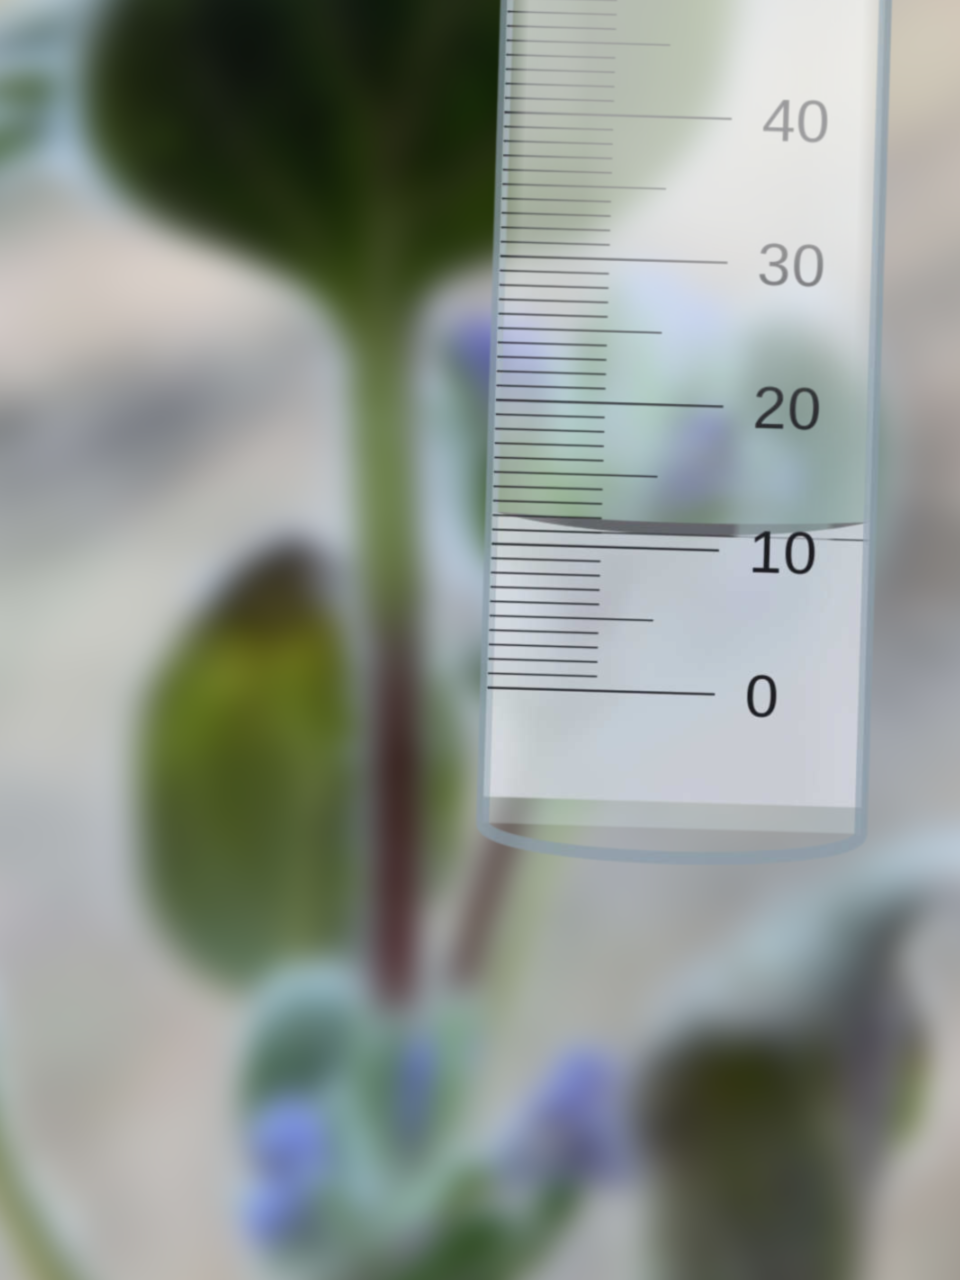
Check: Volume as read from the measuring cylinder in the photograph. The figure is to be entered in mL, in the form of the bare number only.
11
